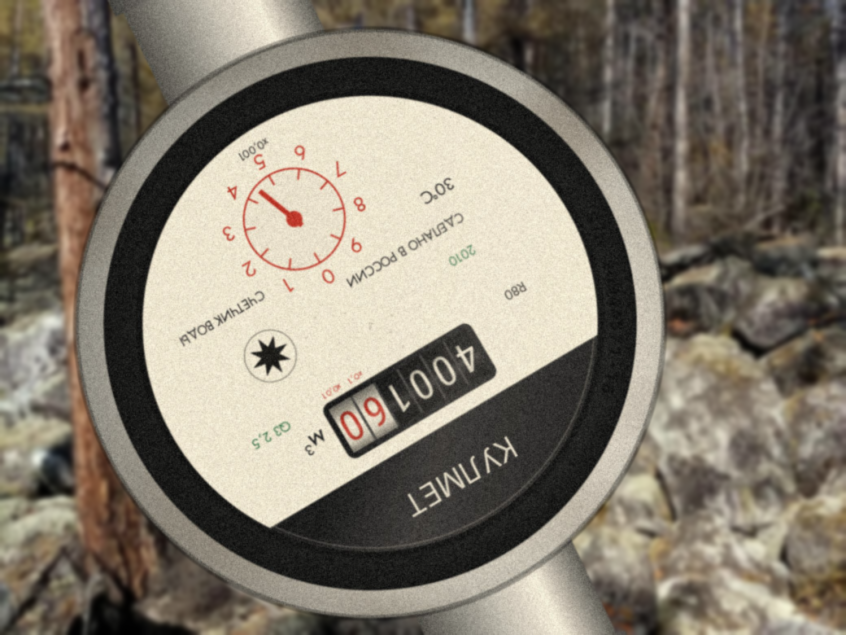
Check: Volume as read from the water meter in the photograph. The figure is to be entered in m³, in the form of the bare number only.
4001.604
